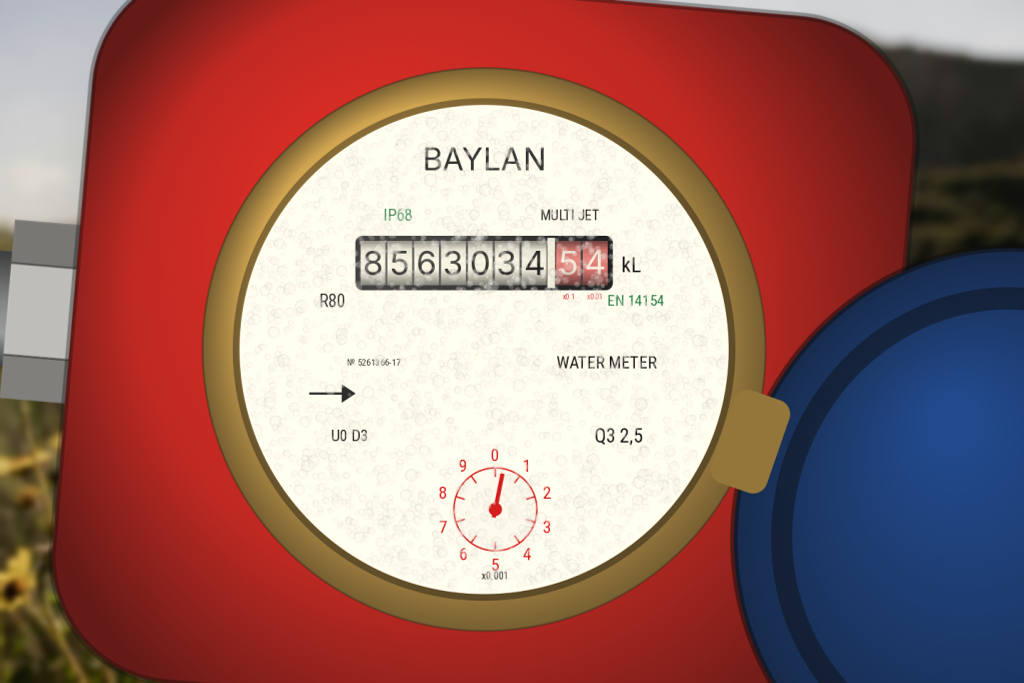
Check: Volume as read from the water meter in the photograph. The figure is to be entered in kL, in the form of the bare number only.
8563034.540
